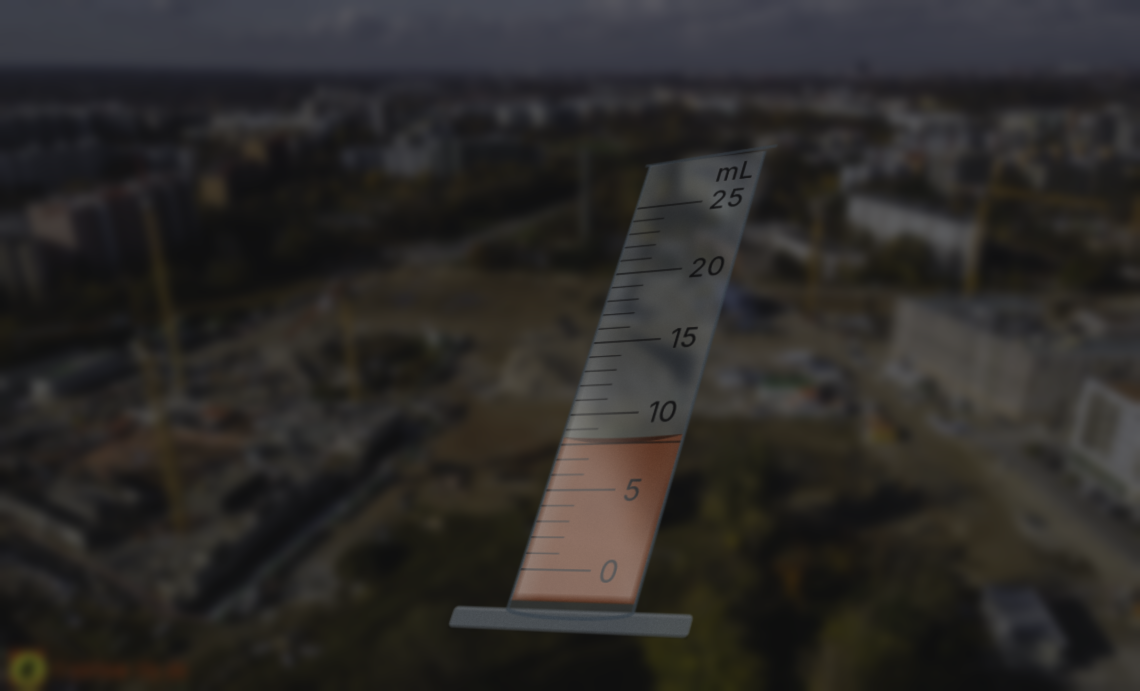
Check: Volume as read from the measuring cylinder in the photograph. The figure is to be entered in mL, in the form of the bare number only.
8
